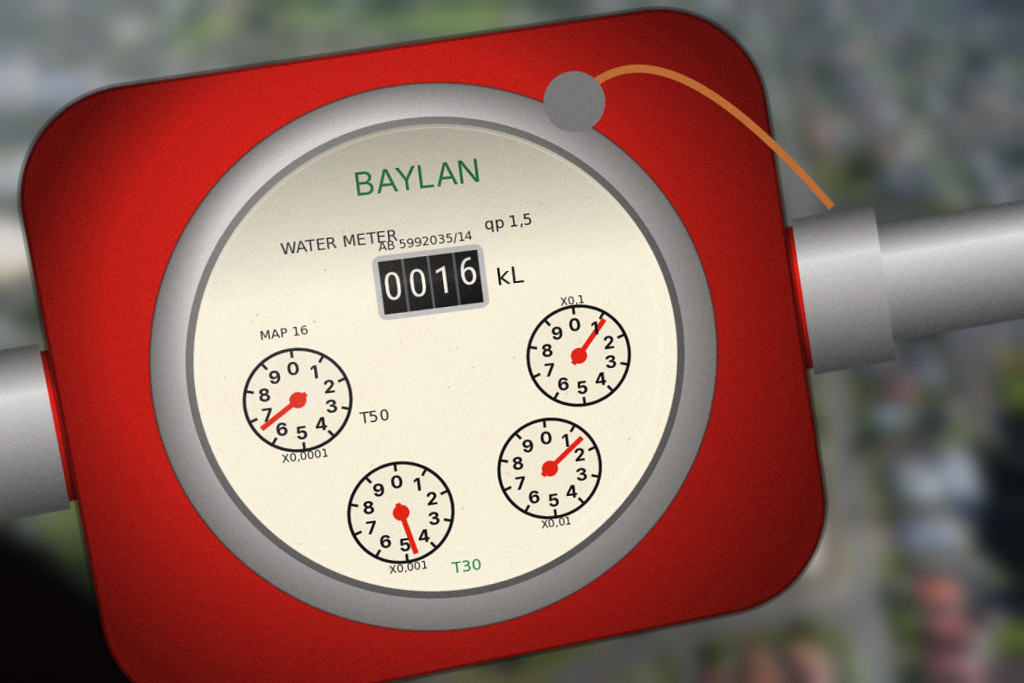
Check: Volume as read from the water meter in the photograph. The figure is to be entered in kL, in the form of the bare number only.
16.1146
